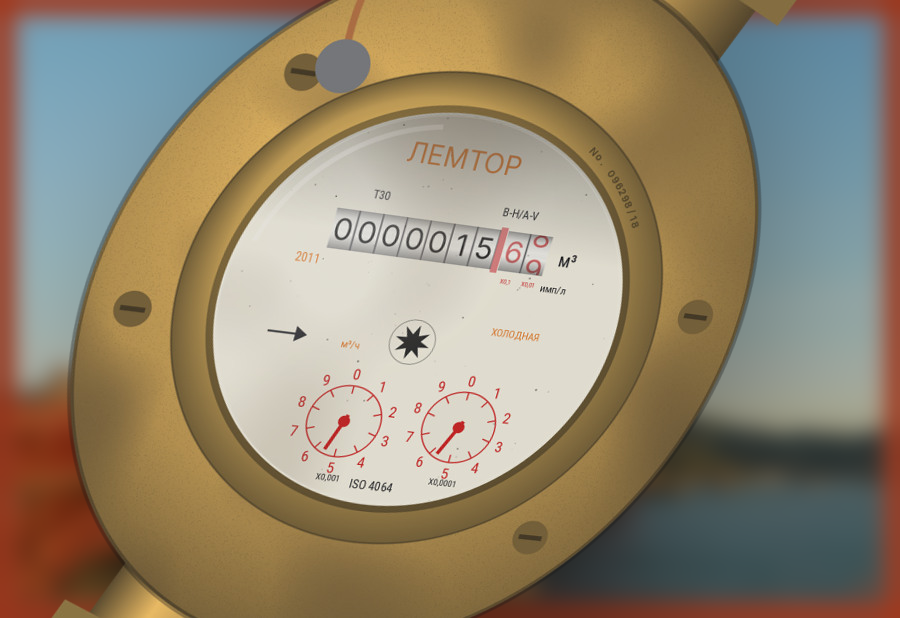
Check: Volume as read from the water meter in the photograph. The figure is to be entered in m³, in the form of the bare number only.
15.6855
